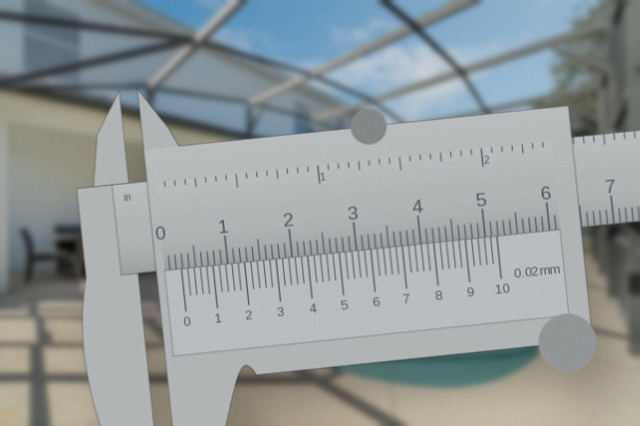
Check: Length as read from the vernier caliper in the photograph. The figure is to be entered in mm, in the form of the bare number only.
2.8
